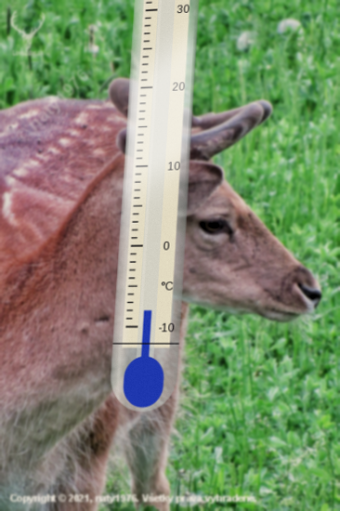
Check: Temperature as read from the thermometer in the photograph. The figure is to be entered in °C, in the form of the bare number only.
-8
